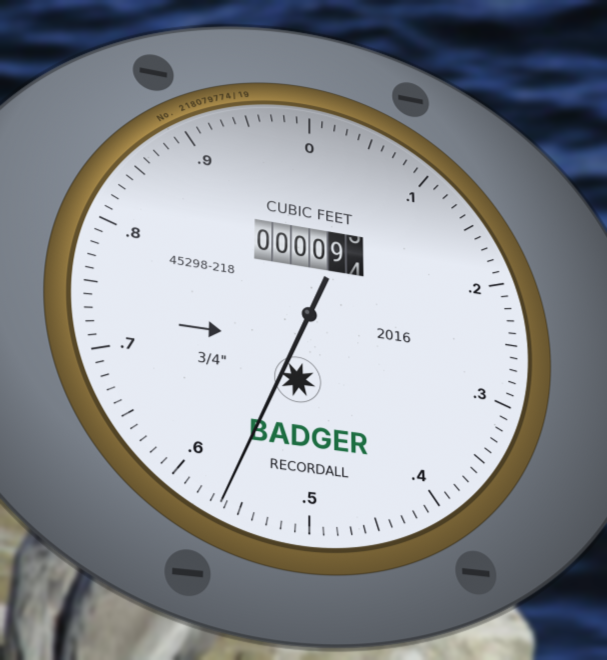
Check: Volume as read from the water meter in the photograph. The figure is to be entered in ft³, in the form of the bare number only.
93.56
